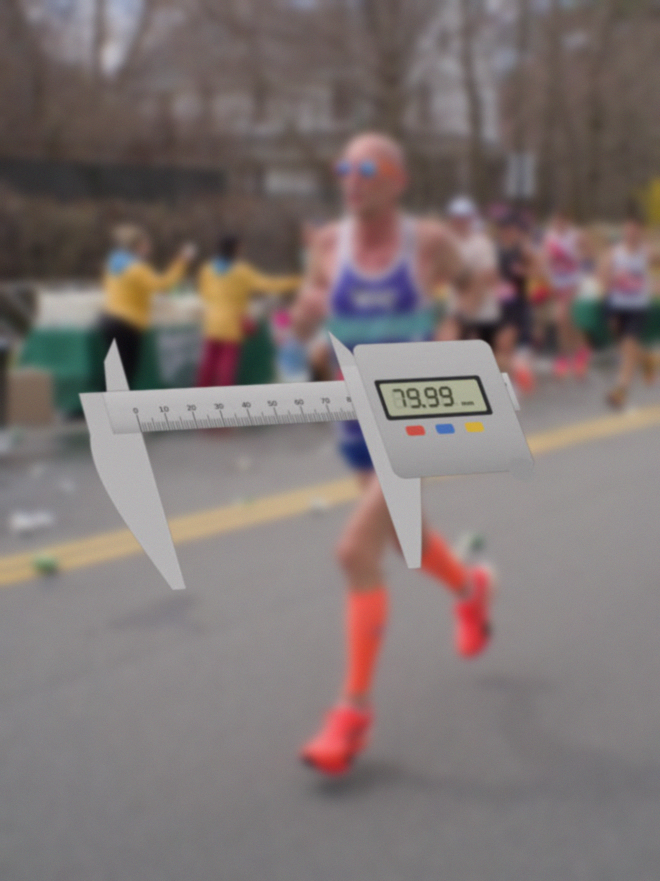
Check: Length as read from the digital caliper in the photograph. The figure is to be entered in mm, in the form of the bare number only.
79.99
